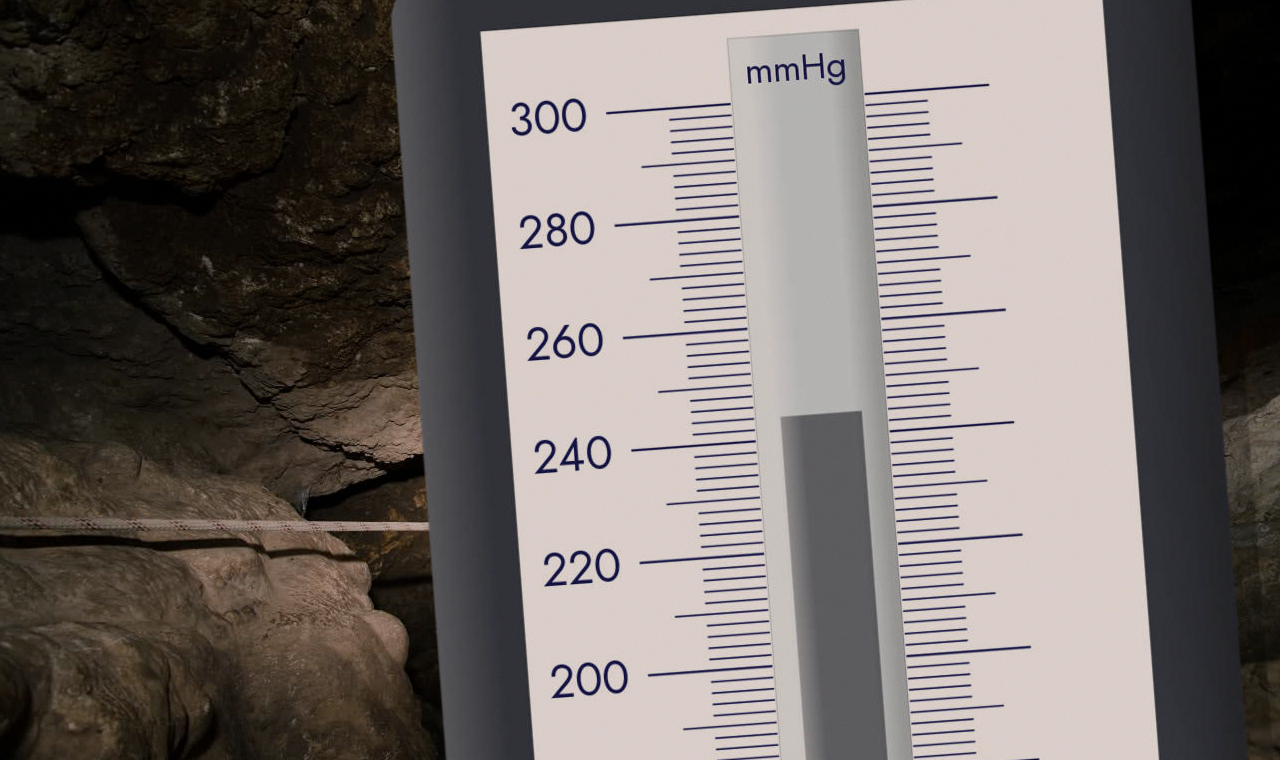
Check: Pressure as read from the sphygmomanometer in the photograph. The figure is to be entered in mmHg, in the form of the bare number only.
244
